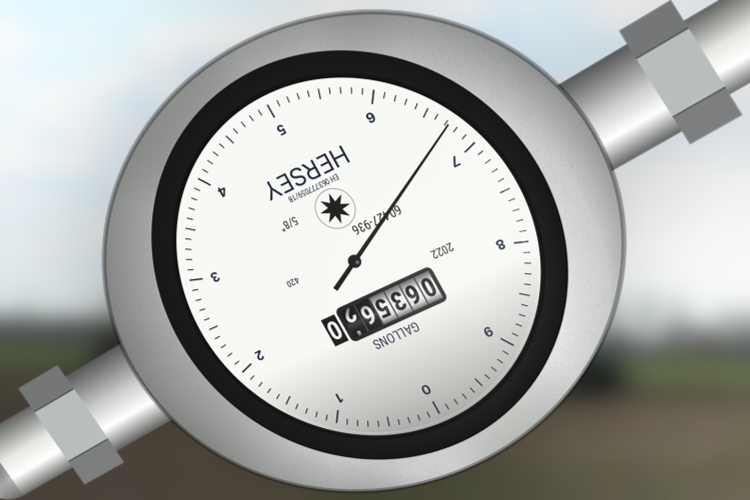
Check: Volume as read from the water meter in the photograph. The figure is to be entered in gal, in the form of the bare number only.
635616.7
